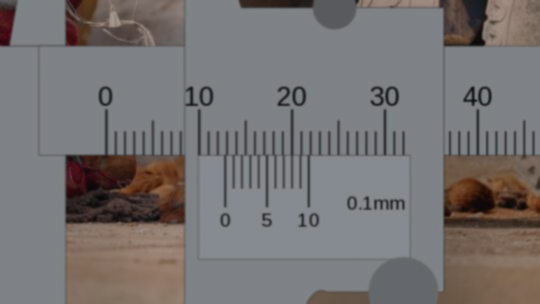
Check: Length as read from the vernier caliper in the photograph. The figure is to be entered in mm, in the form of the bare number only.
12.8
